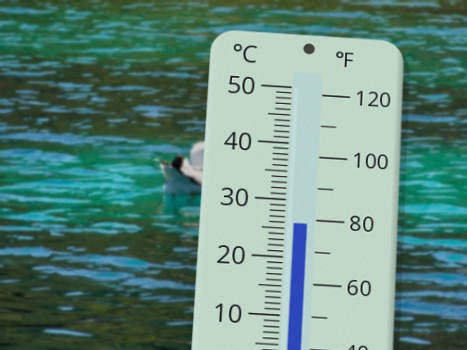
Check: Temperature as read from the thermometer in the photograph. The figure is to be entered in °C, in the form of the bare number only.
26
